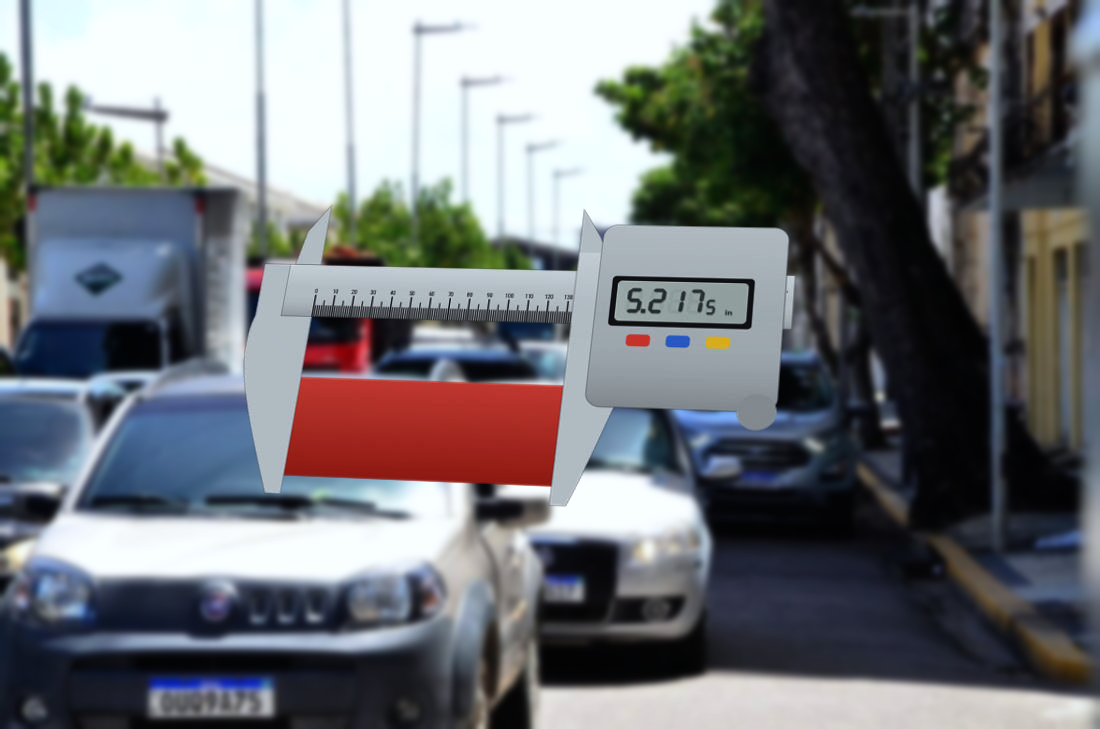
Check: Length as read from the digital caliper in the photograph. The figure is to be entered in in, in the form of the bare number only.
5.2175
